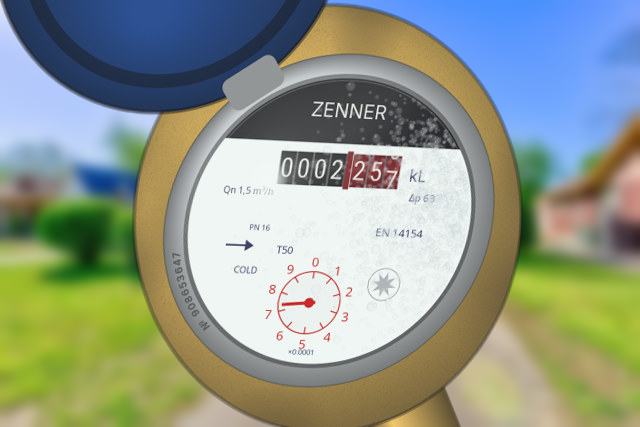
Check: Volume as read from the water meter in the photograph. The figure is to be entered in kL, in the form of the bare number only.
2.2567
